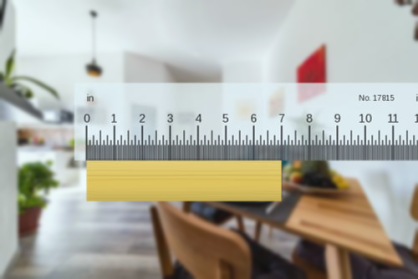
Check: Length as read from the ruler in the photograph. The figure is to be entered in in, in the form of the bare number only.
7
